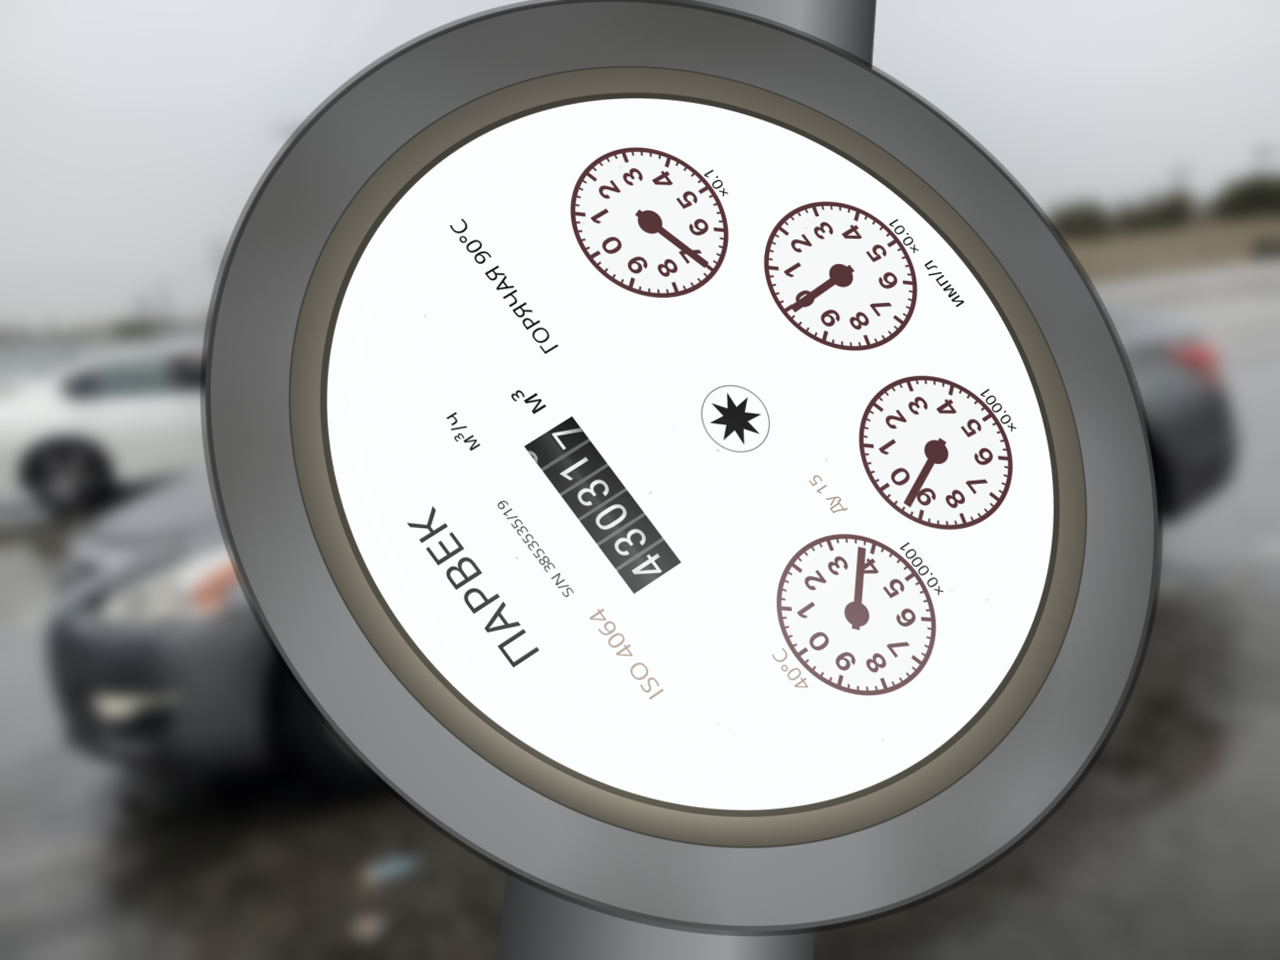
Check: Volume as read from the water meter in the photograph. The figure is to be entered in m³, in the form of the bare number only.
430316.6993
